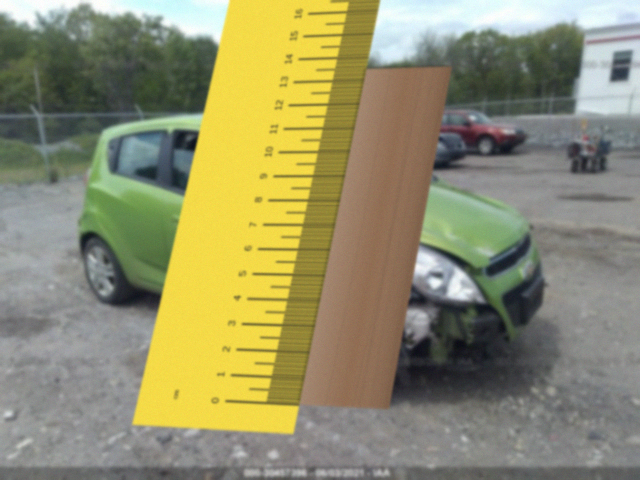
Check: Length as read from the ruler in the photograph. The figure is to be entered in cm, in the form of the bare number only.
13.5
